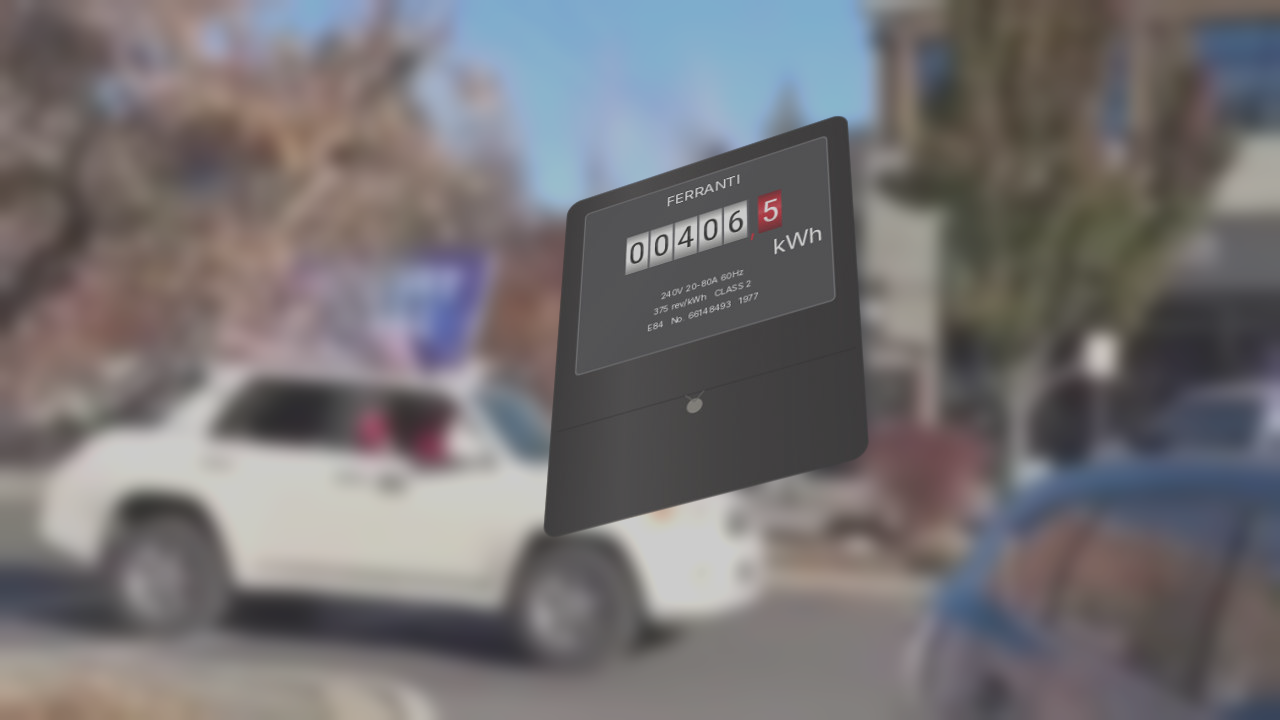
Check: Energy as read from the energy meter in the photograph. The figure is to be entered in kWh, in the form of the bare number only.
406.5
